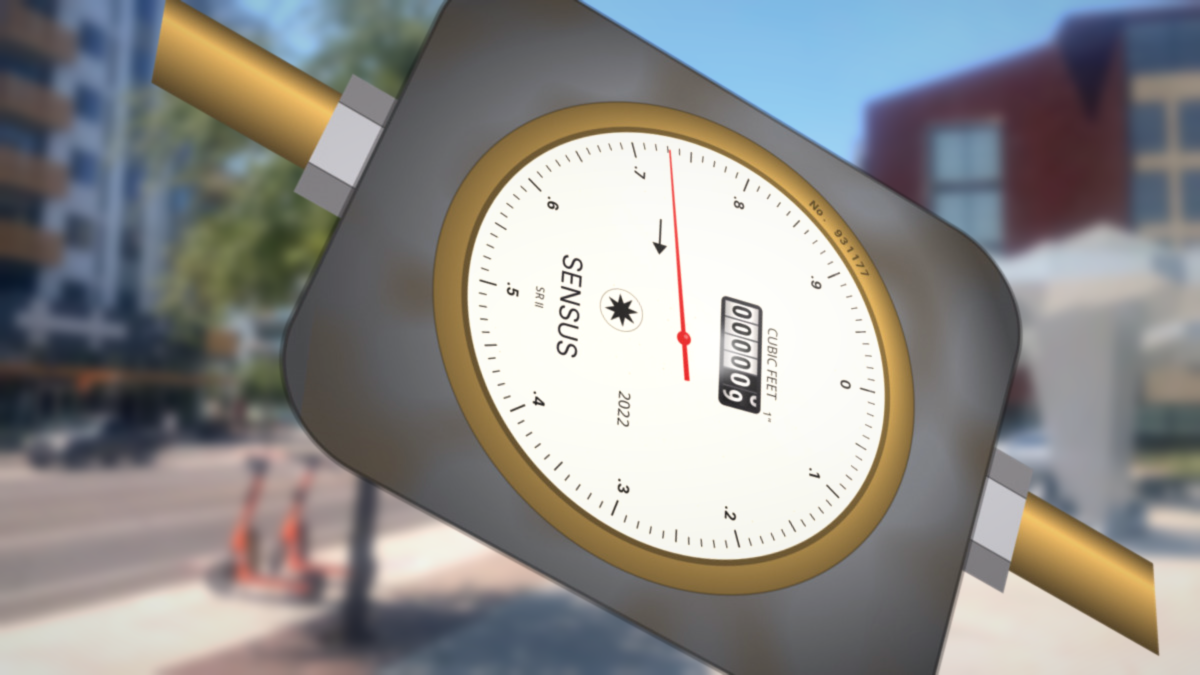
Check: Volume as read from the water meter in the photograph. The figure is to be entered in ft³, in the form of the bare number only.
8.73
